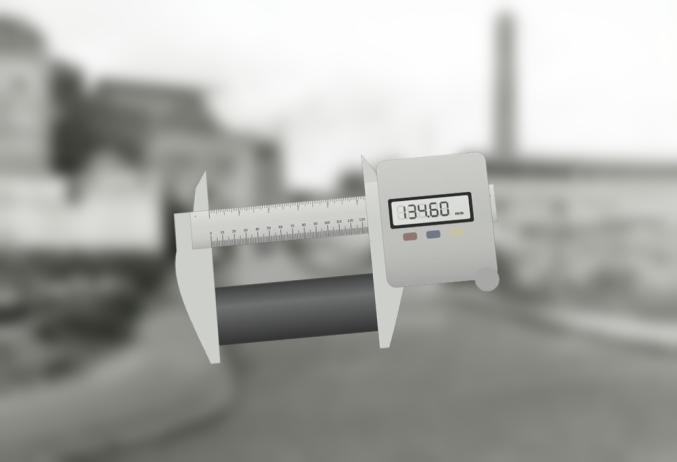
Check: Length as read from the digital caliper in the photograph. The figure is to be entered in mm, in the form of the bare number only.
134.60
